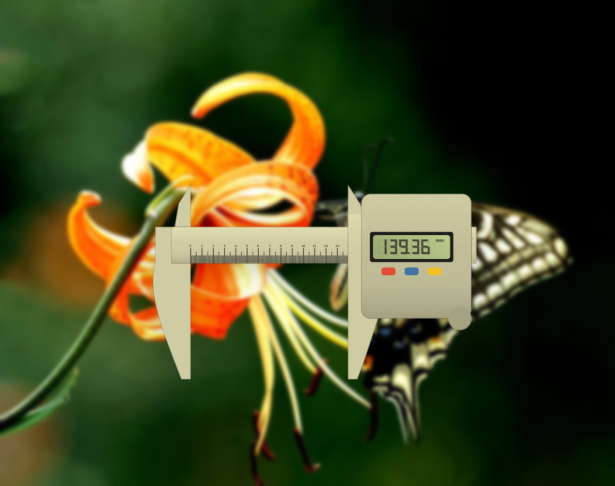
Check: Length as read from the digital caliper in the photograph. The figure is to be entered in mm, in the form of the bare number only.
139.36
